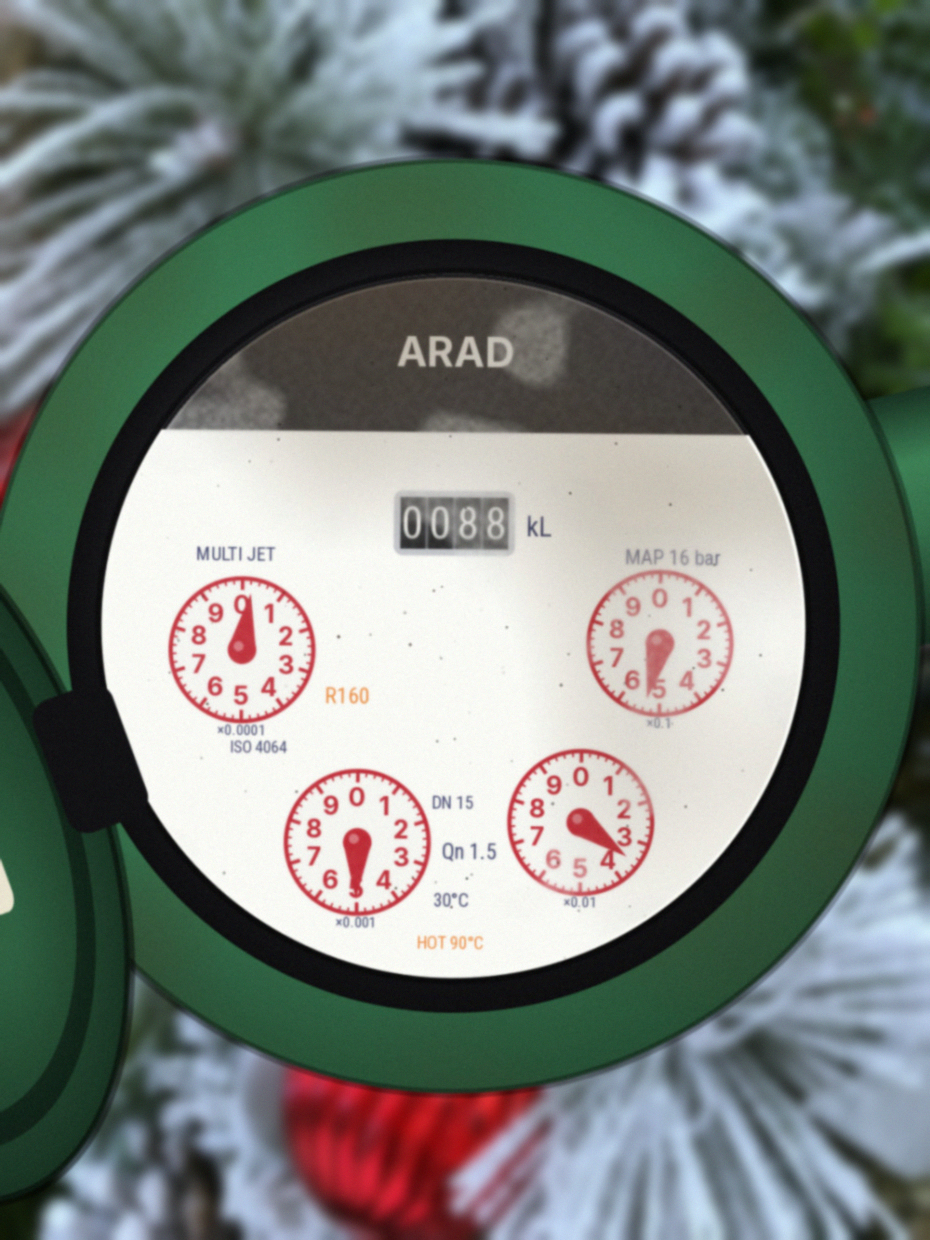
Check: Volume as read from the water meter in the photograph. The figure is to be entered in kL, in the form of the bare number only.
88.5350
